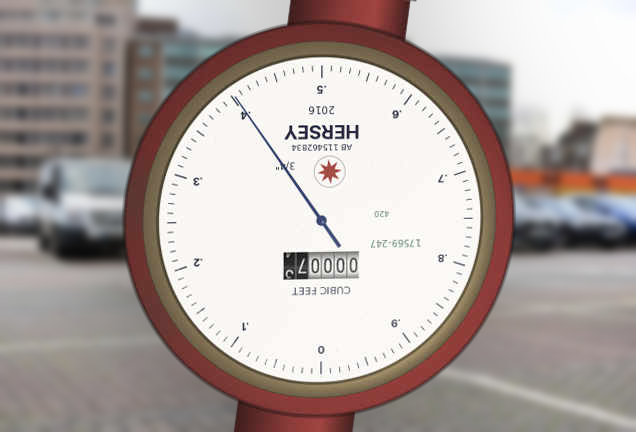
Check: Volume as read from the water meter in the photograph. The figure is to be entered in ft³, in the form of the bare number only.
73.40
